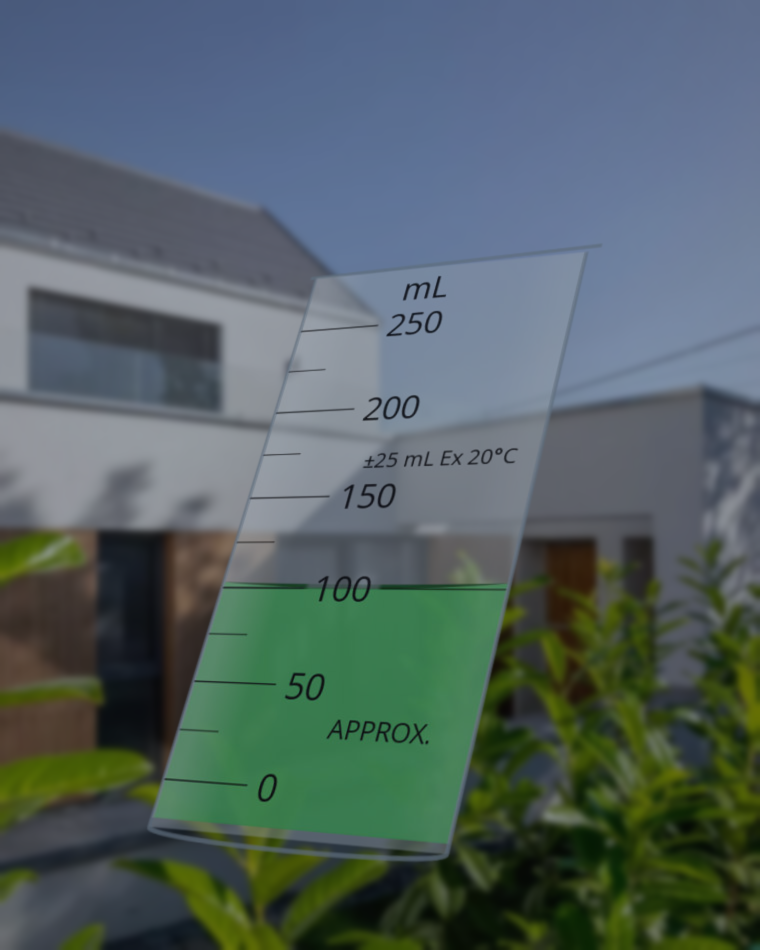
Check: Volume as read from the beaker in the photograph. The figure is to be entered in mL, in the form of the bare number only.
100
